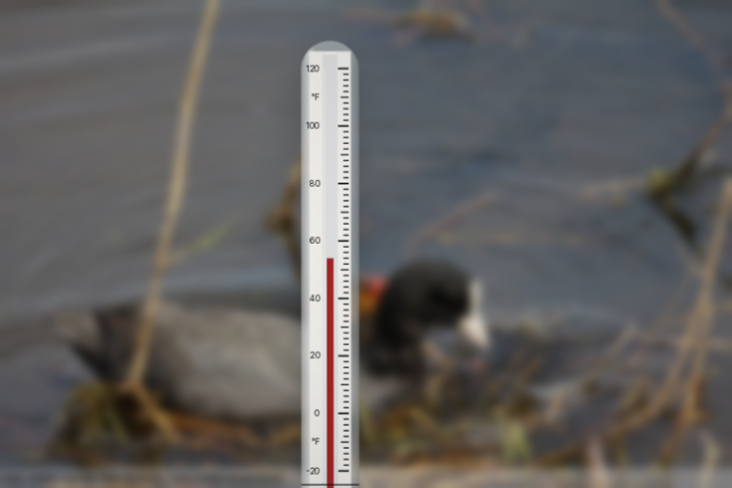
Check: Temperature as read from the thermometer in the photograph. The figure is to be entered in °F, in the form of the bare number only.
54
